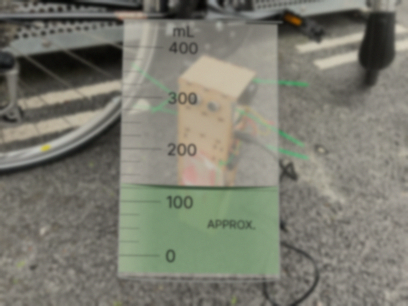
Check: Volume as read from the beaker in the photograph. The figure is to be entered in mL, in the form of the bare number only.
125
